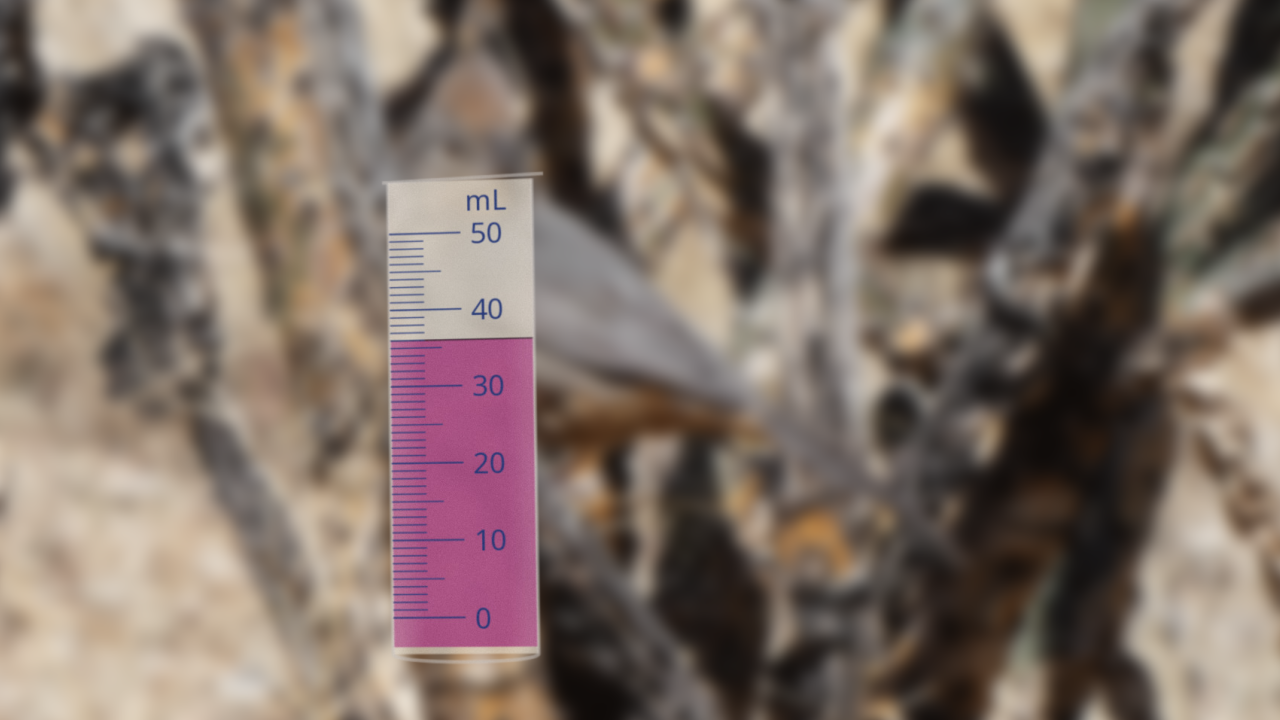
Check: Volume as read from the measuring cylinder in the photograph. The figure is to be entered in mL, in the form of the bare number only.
36
